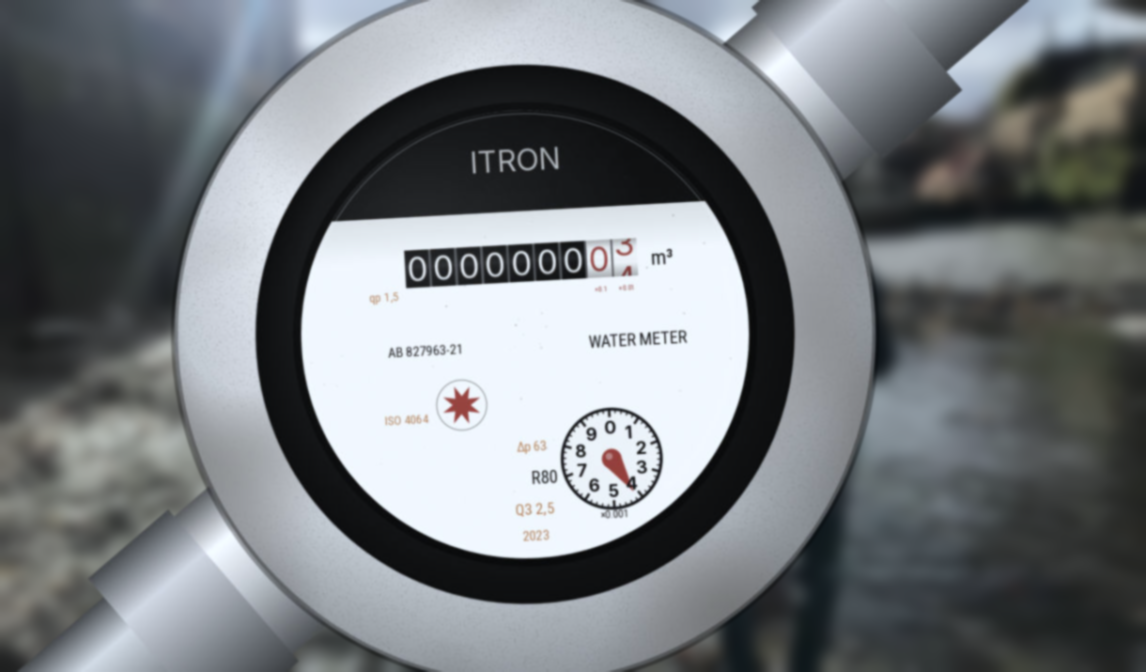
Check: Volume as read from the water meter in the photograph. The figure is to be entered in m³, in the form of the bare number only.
0.034
